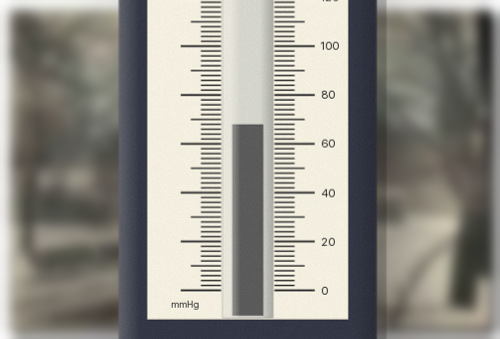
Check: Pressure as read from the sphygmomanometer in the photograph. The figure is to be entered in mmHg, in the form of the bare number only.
68
